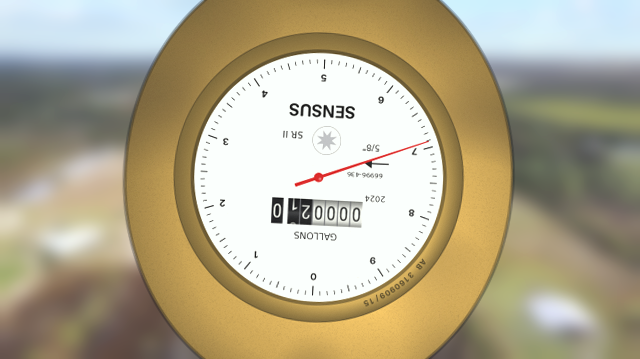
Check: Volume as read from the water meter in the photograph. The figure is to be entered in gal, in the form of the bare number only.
206.9
